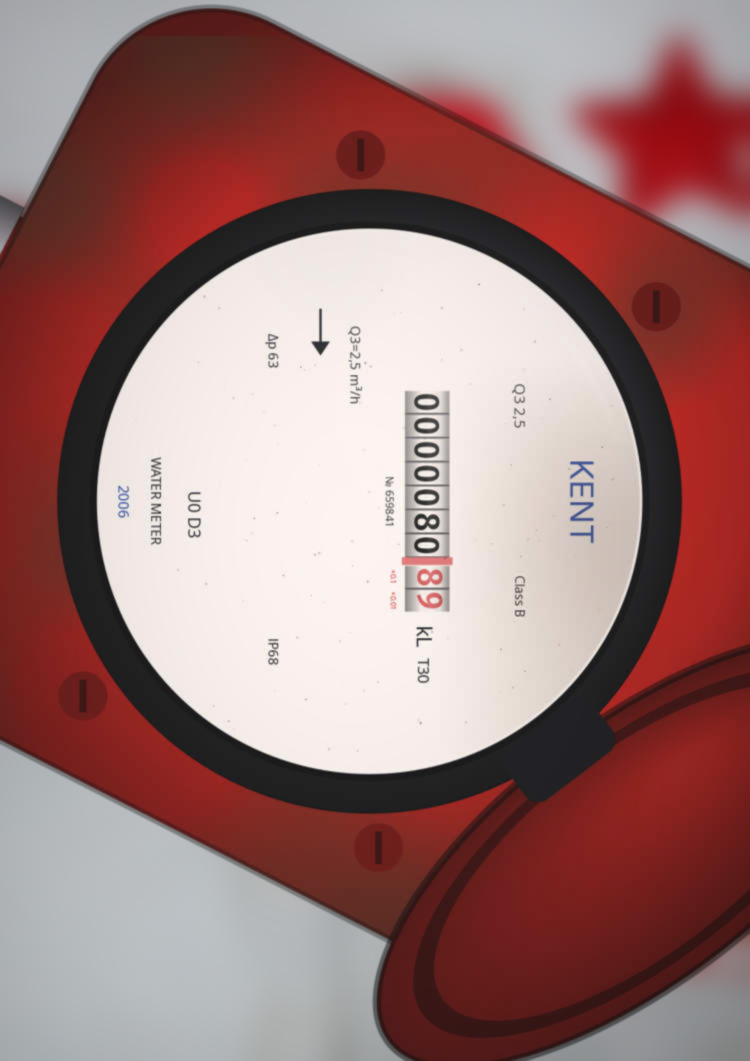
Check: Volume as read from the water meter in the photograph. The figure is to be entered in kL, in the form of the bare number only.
80.89
